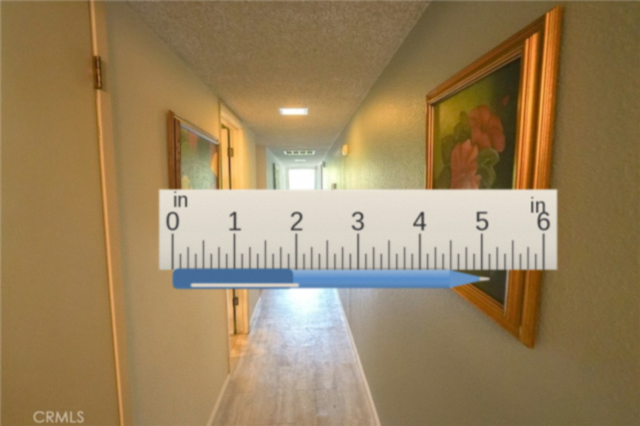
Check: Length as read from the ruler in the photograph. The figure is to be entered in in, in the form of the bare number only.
5.125
